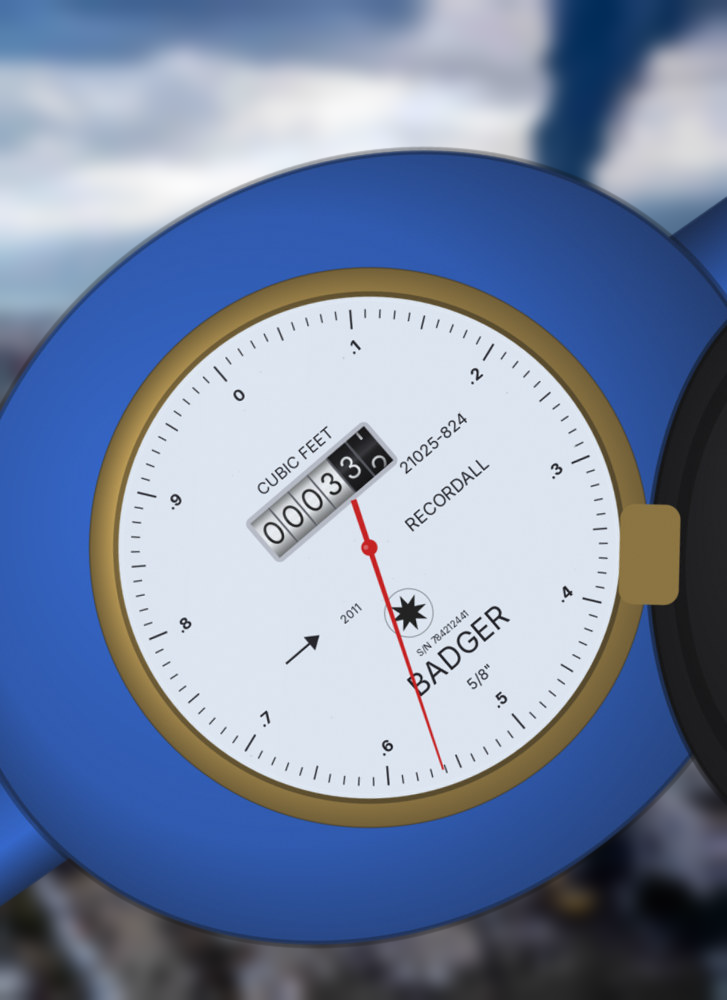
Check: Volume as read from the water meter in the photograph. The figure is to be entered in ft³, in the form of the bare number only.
331.56
